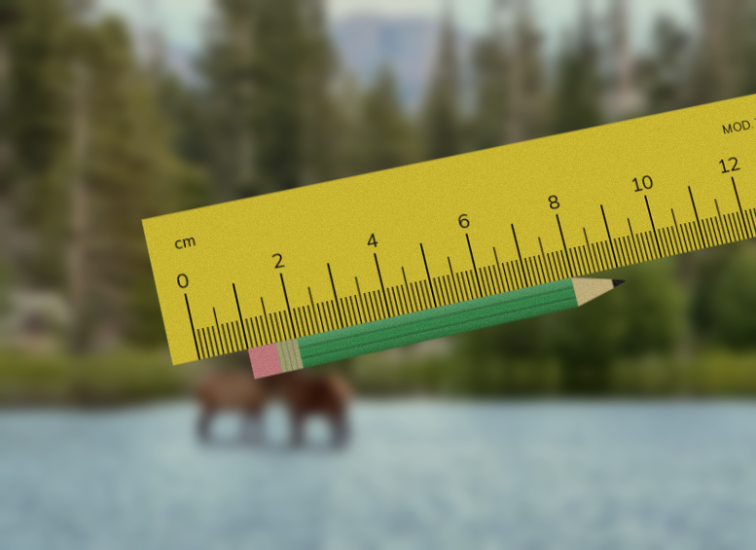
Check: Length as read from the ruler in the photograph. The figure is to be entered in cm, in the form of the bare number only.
8.1
